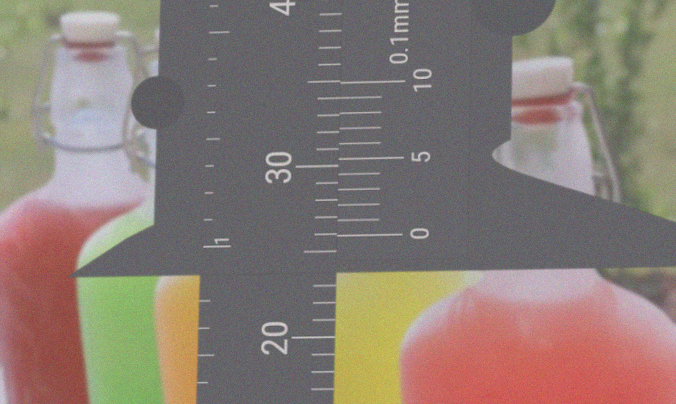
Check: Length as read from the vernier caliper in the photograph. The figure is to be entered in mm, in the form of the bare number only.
25.9
